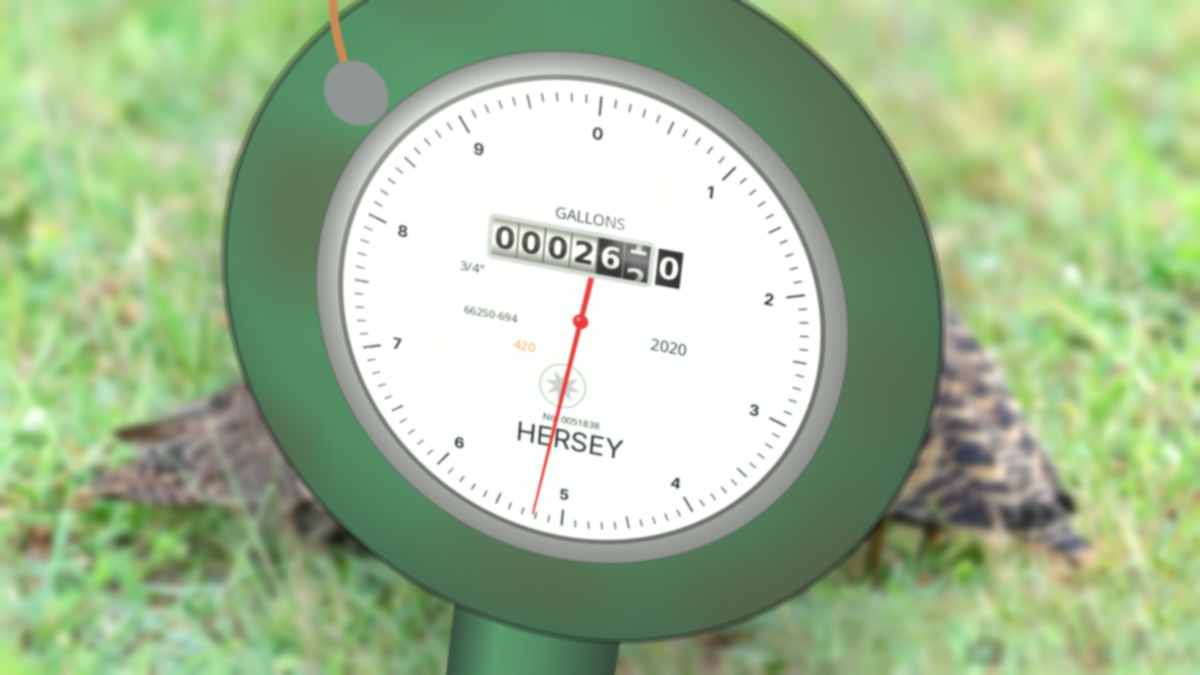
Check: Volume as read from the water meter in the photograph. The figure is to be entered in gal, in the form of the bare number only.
2615.2
